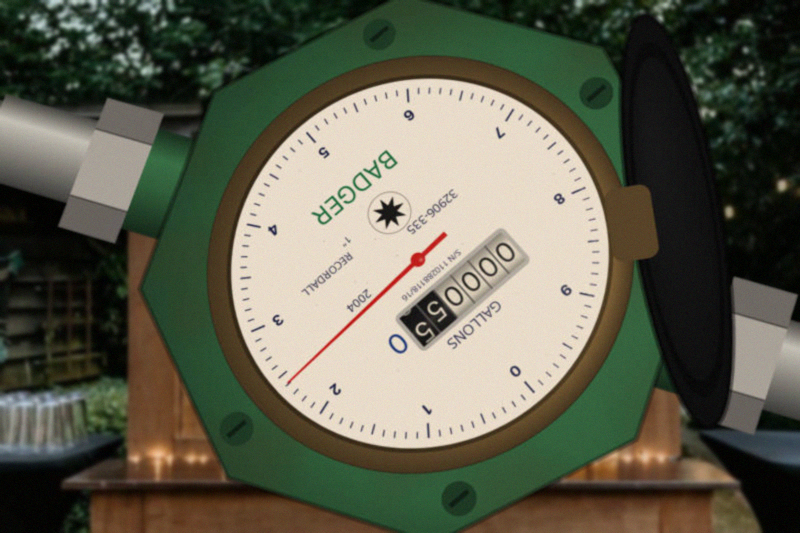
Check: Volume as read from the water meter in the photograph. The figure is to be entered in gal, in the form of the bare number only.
552.4
